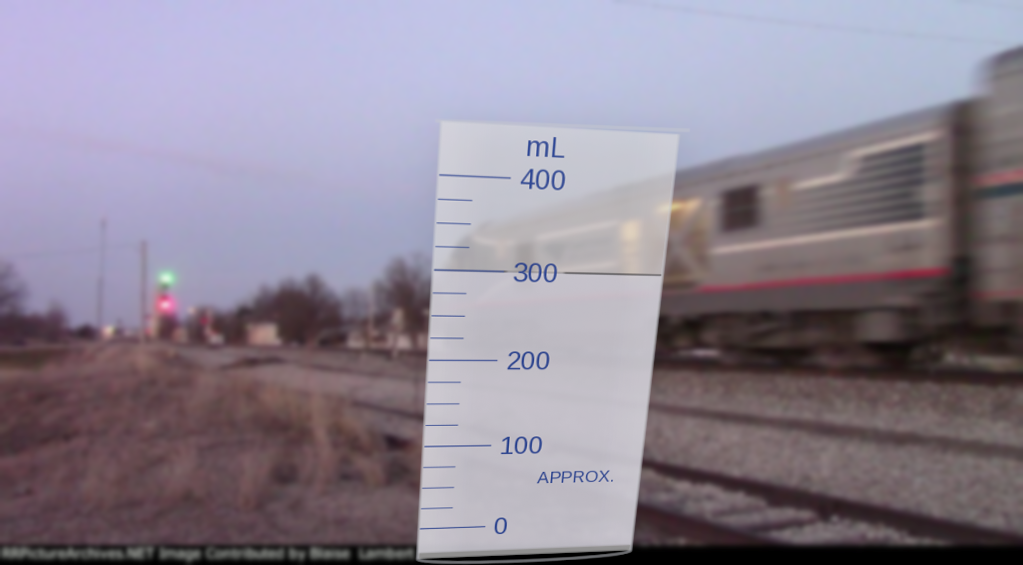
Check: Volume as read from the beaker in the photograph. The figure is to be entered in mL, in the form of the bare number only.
300
